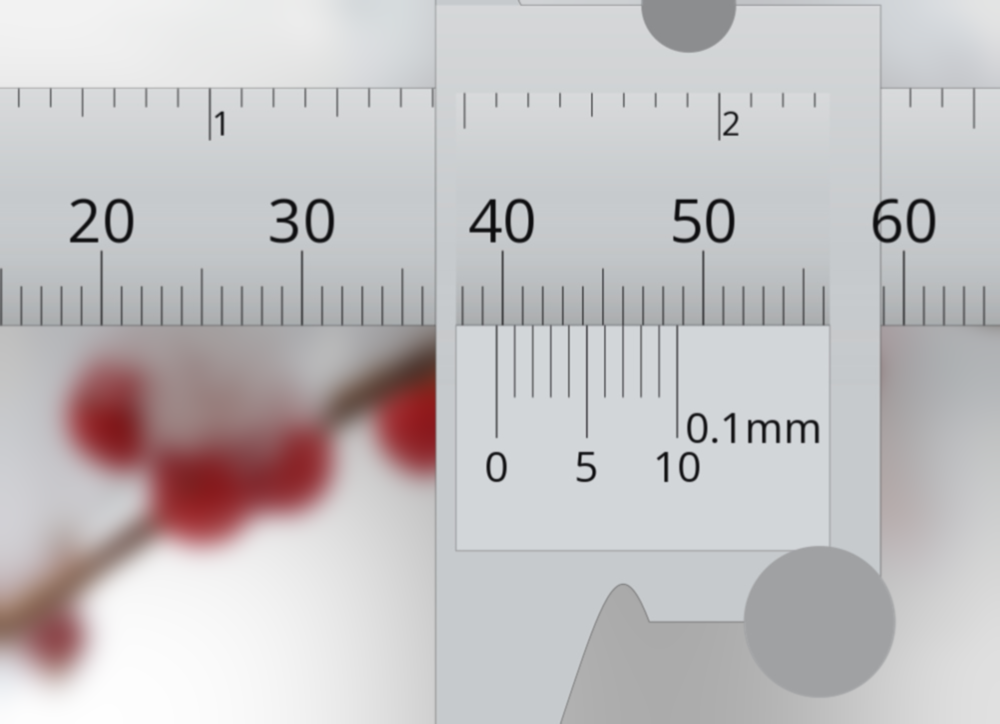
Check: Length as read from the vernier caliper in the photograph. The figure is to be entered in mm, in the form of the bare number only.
39.7
